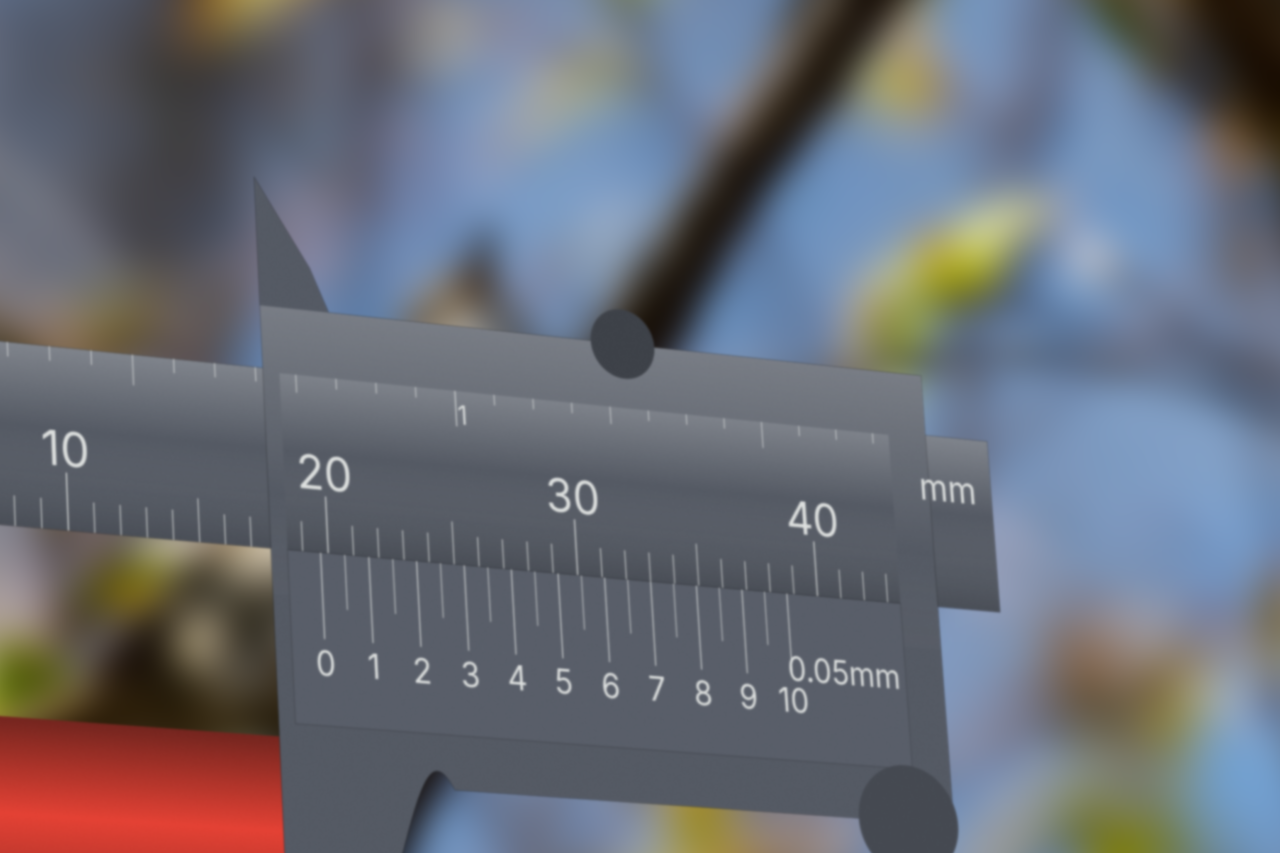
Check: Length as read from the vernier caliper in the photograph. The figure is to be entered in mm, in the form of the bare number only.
19.7
